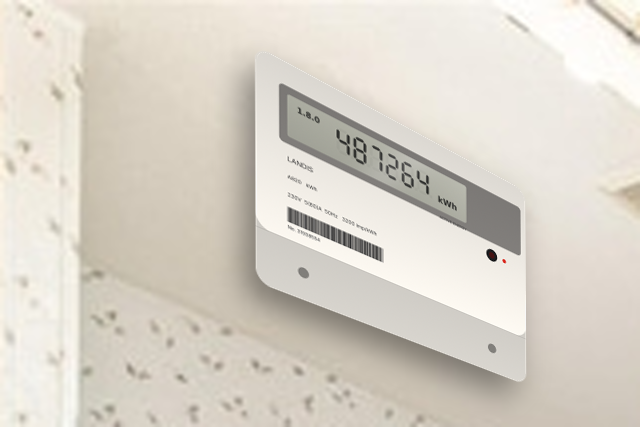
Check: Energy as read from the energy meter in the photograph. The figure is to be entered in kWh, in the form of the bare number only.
487264
